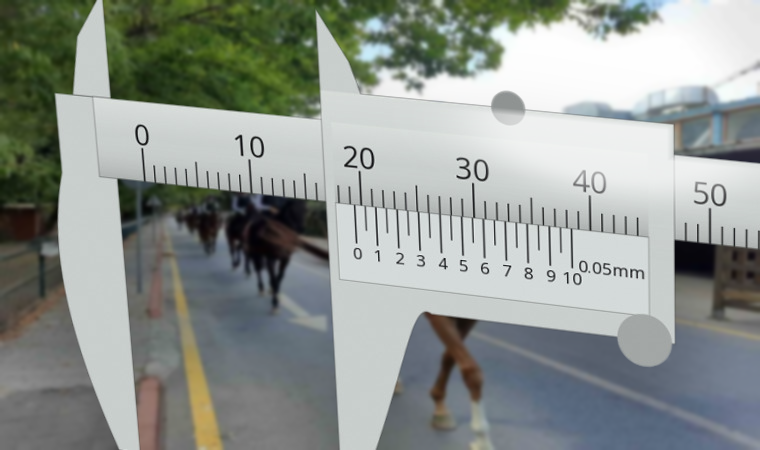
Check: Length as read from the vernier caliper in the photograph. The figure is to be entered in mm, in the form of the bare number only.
19.4
